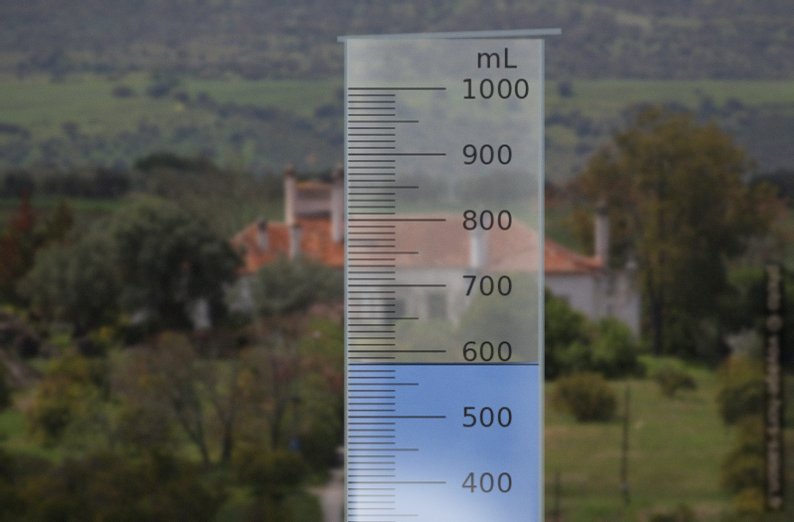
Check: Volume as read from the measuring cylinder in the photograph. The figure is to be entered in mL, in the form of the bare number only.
580
